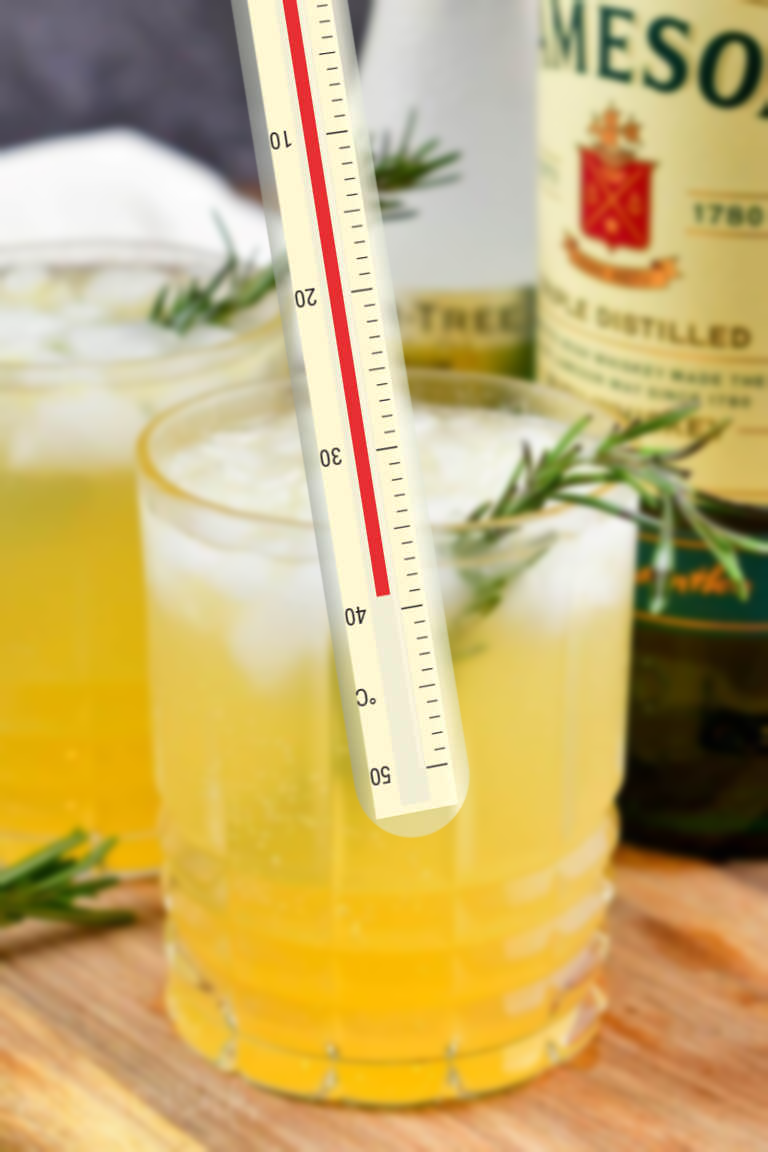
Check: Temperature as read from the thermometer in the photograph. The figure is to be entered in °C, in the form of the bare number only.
39
